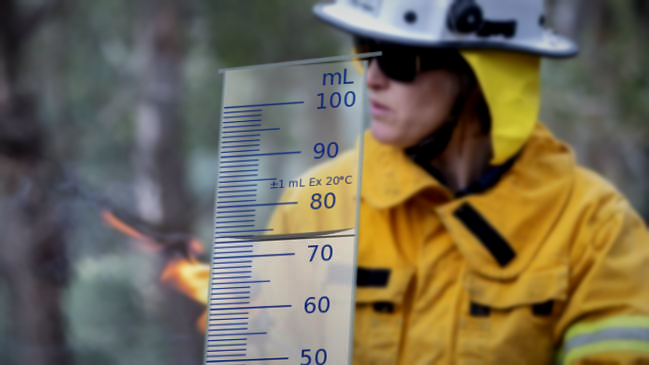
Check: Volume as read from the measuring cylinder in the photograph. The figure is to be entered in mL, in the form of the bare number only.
73
